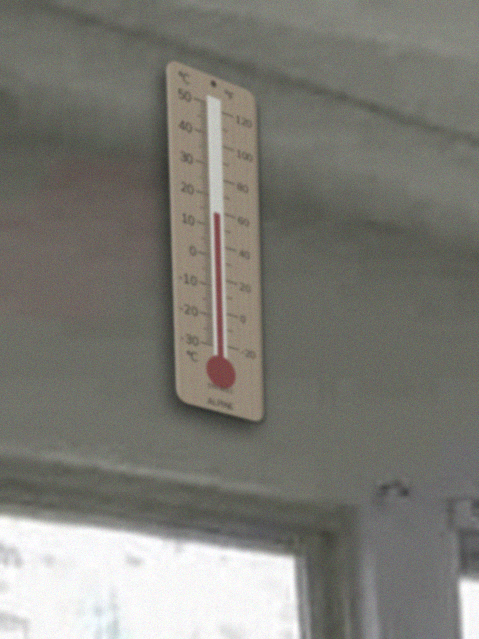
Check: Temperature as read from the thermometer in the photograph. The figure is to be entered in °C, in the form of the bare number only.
15
